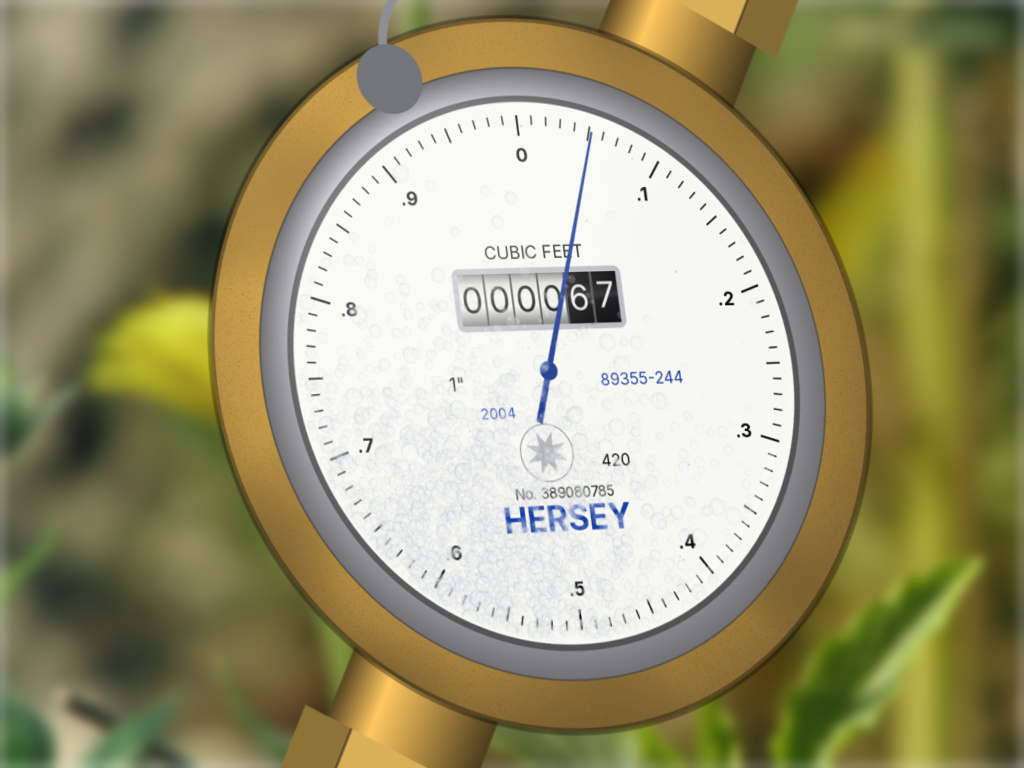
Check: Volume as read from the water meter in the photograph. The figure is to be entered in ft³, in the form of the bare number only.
67.05
